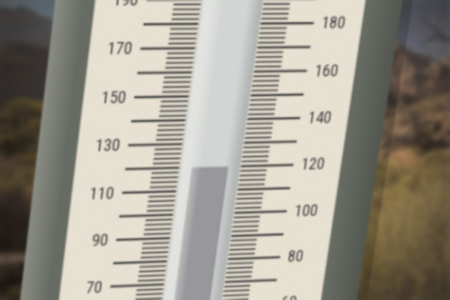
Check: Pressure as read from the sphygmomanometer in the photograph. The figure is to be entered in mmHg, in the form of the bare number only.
120
